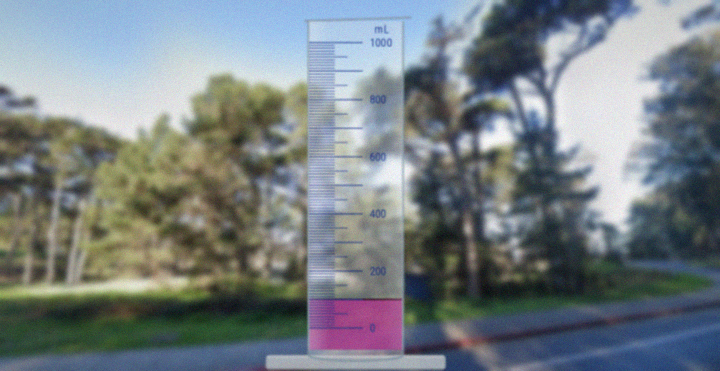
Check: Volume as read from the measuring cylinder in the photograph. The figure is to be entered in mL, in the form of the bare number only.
100
